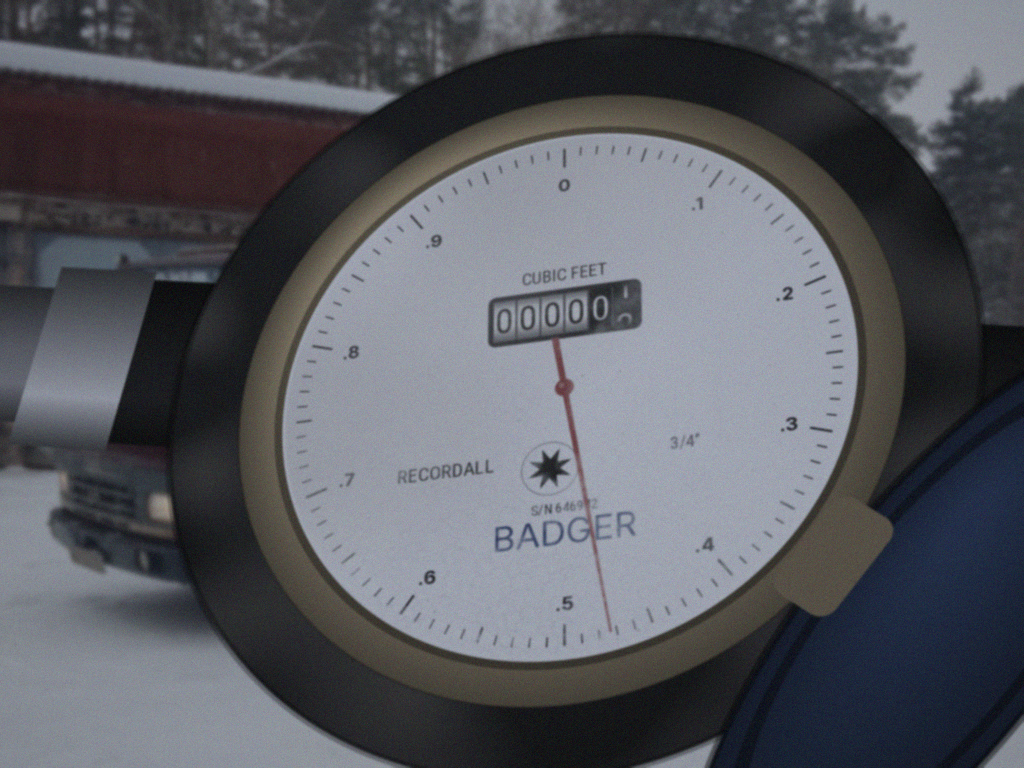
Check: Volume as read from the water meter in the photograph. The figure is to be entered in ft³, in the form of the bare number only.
1.47
